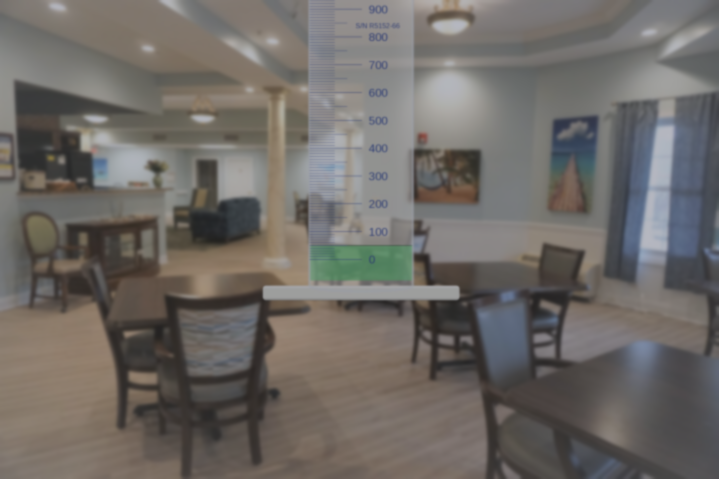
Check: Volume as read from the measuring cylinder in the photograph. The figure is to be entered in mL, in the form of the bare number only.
50
